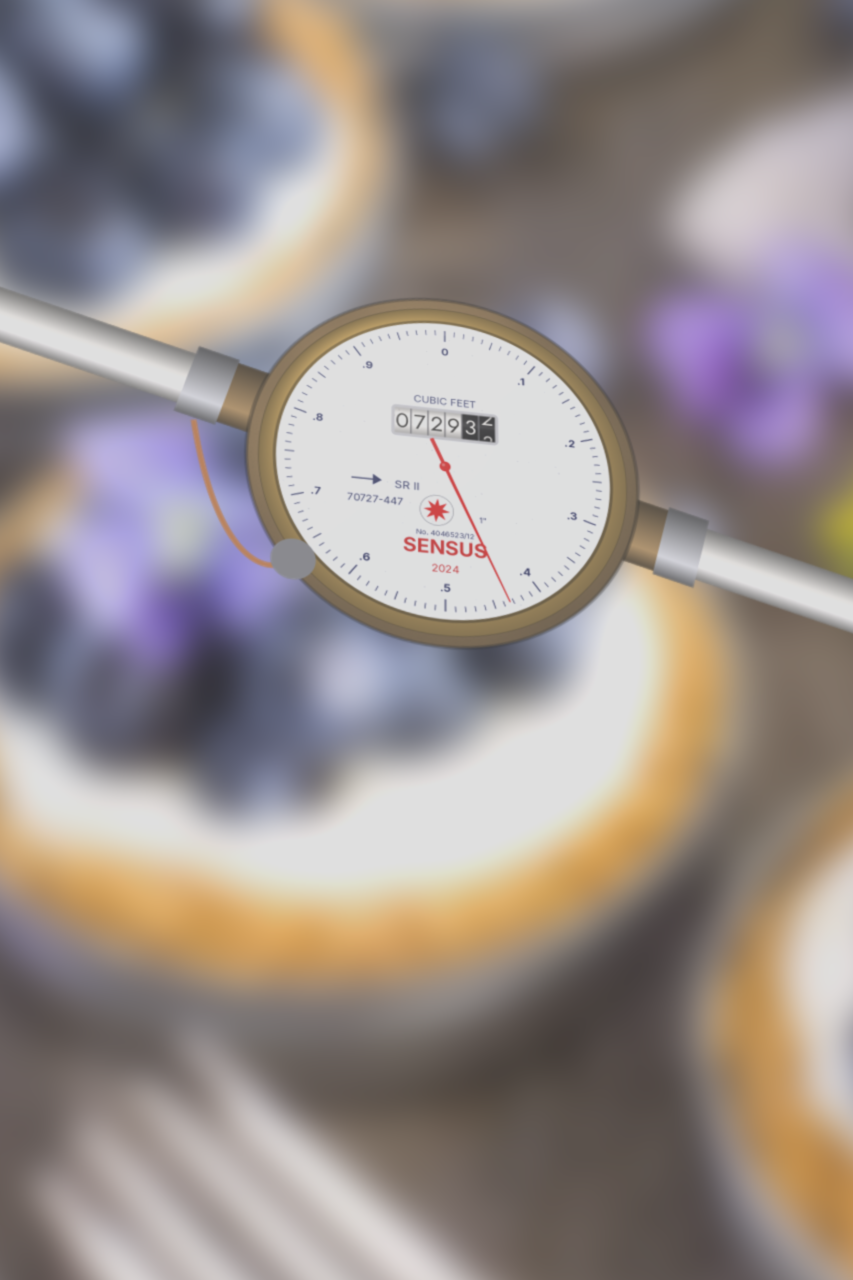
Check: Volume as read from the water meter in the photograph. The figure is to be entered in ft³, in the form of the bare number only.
72932.43
